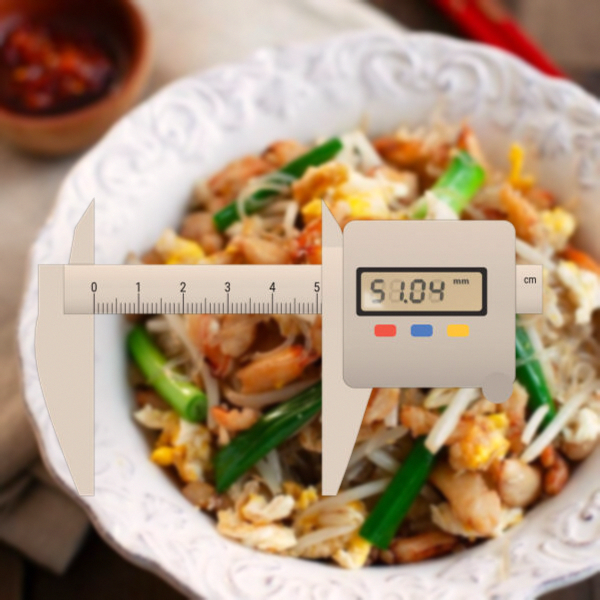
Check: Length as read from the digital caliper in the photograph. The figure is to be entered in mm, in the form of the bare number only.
51.04
